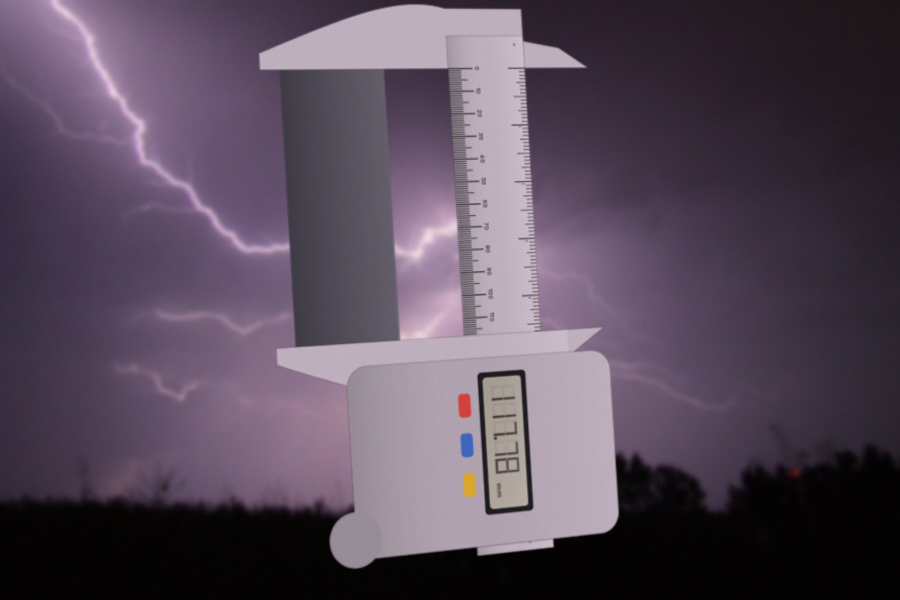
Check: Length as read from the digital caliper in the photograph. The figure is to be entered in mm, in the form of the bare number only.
117.78
